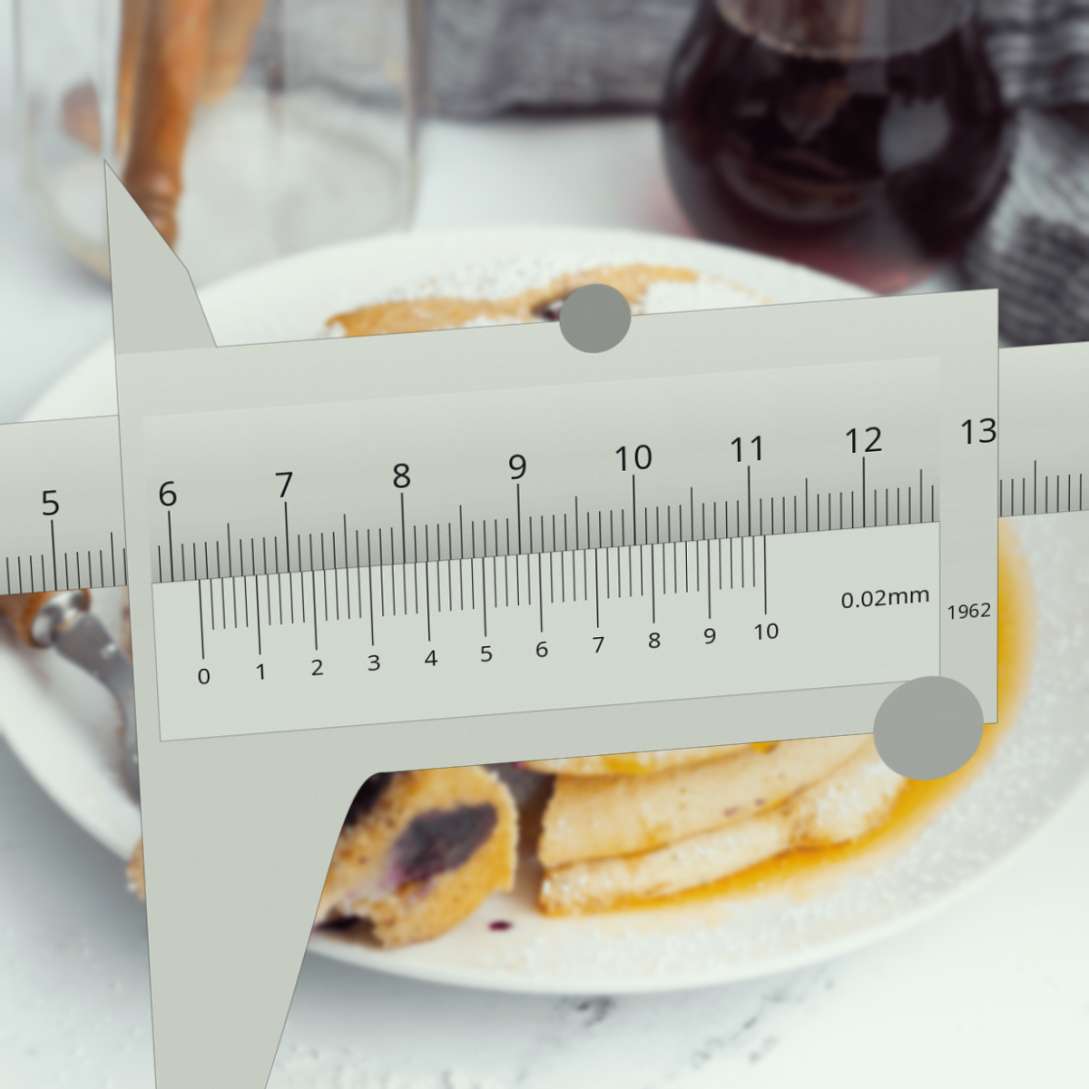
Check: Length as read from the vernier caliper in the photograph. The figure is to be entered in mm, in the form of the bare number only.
62.3
